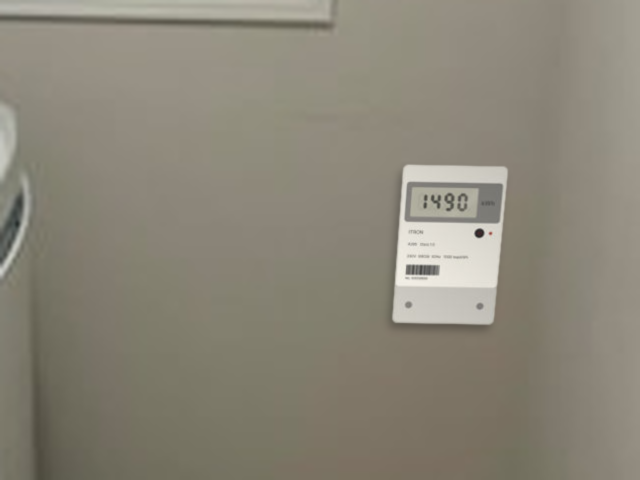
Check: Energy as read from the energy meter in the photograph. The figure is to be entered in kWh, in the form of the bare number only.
1490
